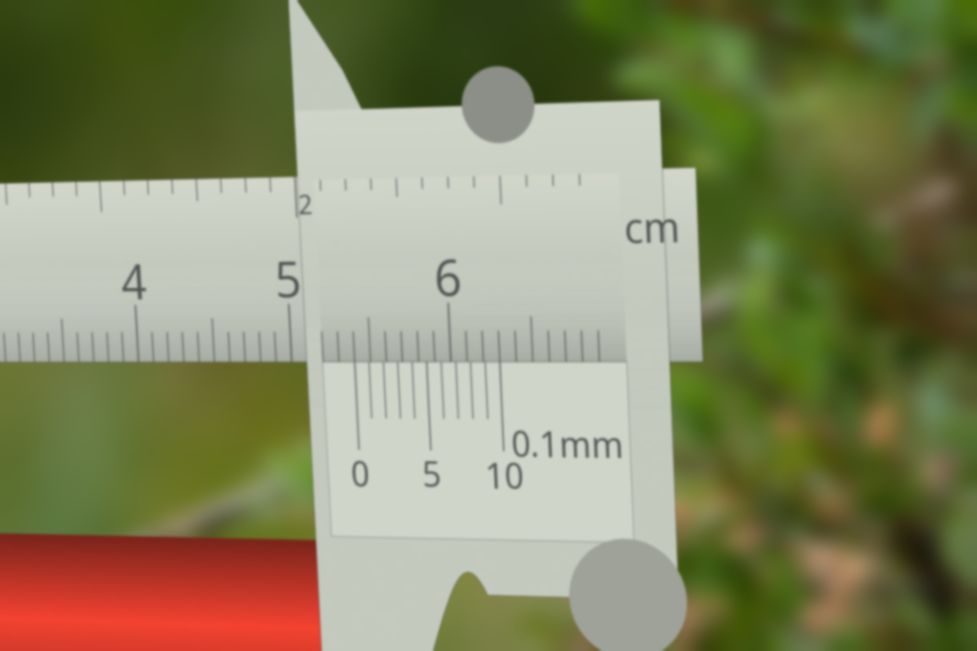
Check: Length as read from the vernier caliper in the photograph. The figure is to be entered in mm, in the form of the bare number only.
54.0
